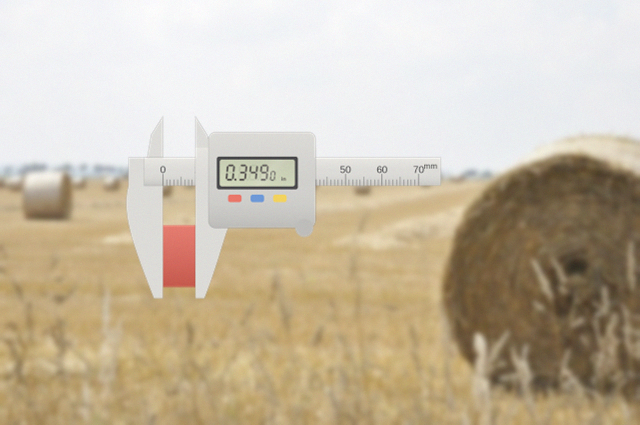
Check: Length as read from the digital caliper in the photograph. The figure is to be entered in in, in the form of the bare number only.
0.3490
